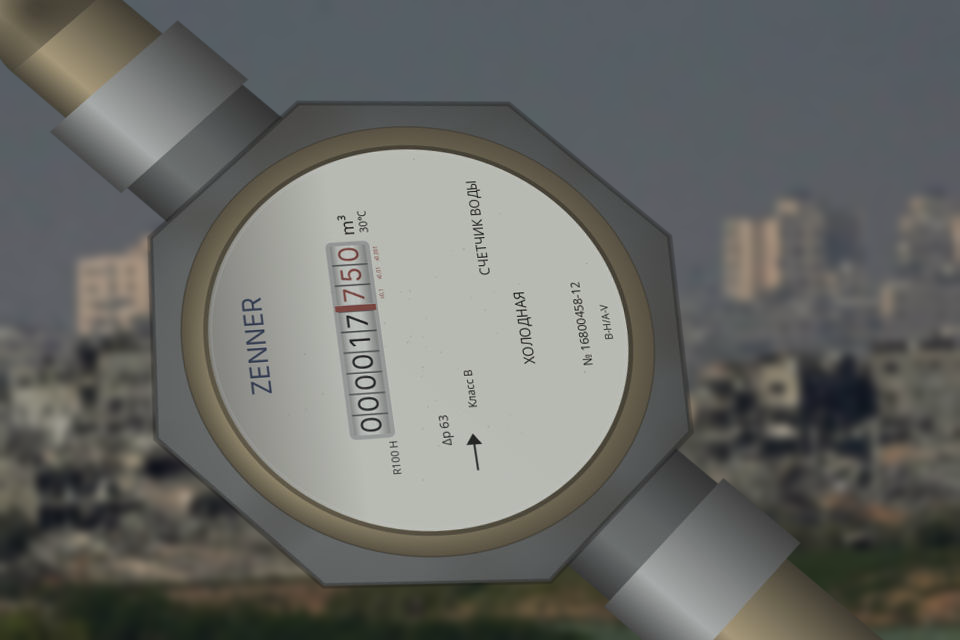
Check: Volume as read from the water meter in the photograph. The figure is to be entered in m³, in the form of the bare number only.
17.750
